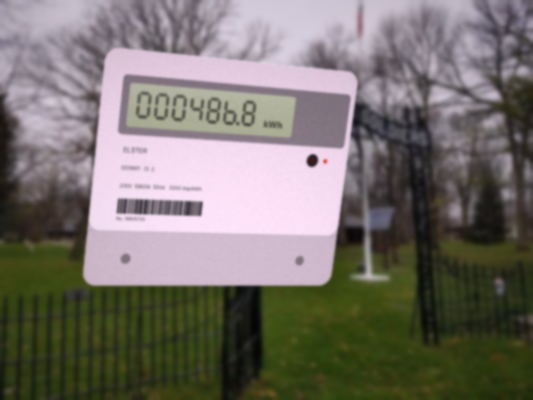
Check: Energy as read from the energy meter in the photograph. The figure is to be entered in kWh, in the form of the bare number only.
486.8
